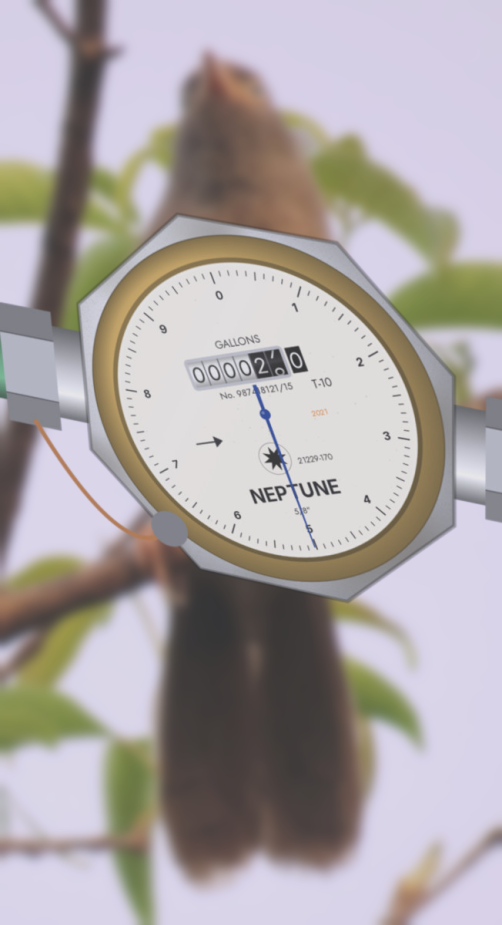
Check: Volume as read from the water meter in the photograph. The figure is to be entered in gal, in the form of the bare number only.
275.0
